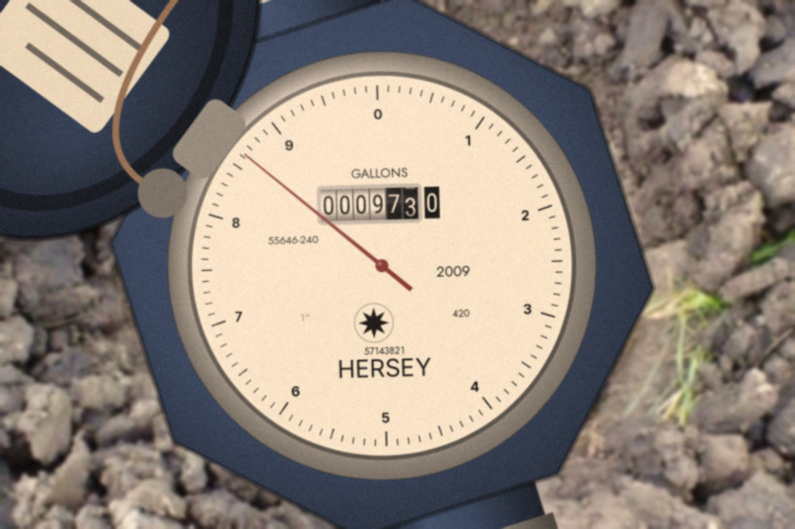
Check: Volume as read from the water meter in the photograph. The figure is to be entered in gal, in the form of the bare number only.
9728.6
